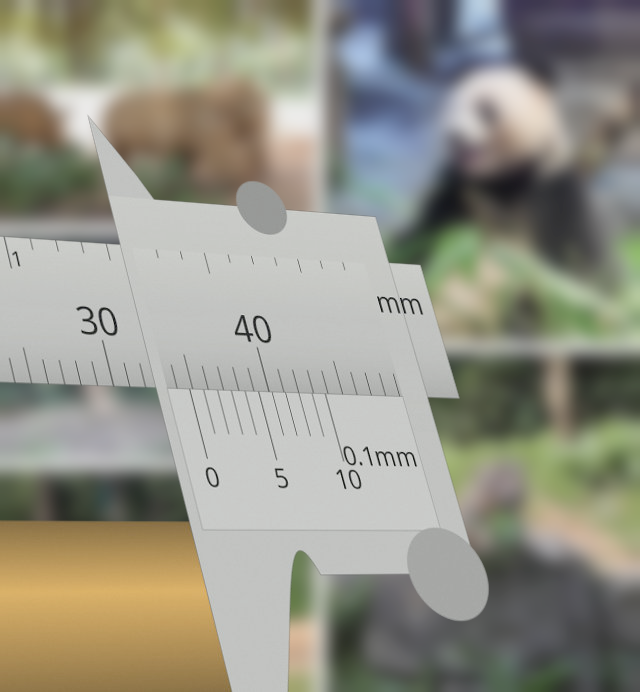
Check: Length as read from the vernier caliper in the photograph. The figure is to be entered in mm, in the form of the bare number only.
34.8
